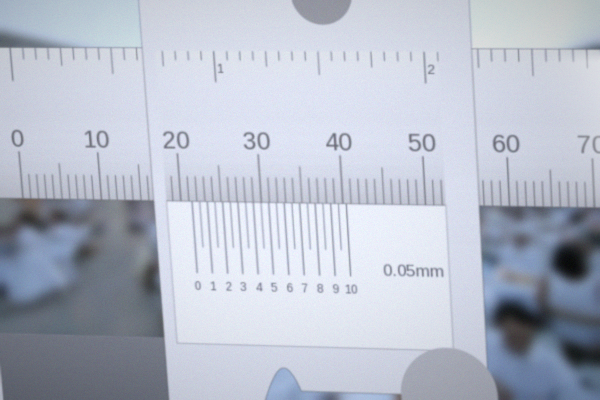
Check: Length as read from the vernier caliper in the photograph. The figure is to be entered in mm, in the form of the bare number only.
21.4
